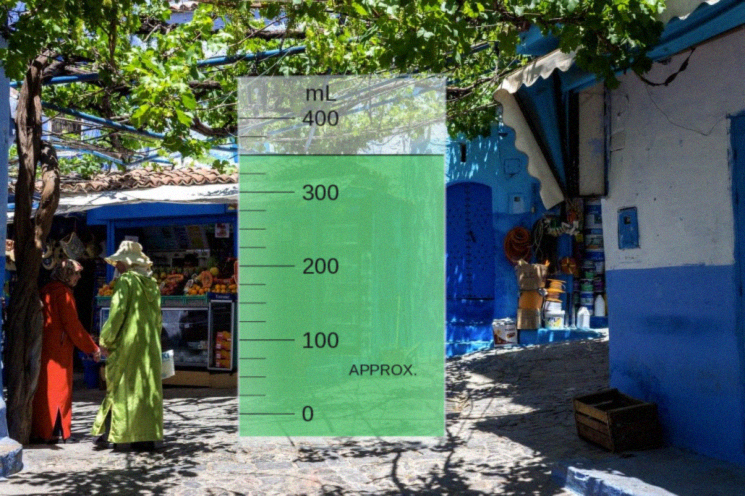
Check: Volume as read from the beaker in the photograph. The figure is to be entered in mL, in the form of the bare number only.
350
